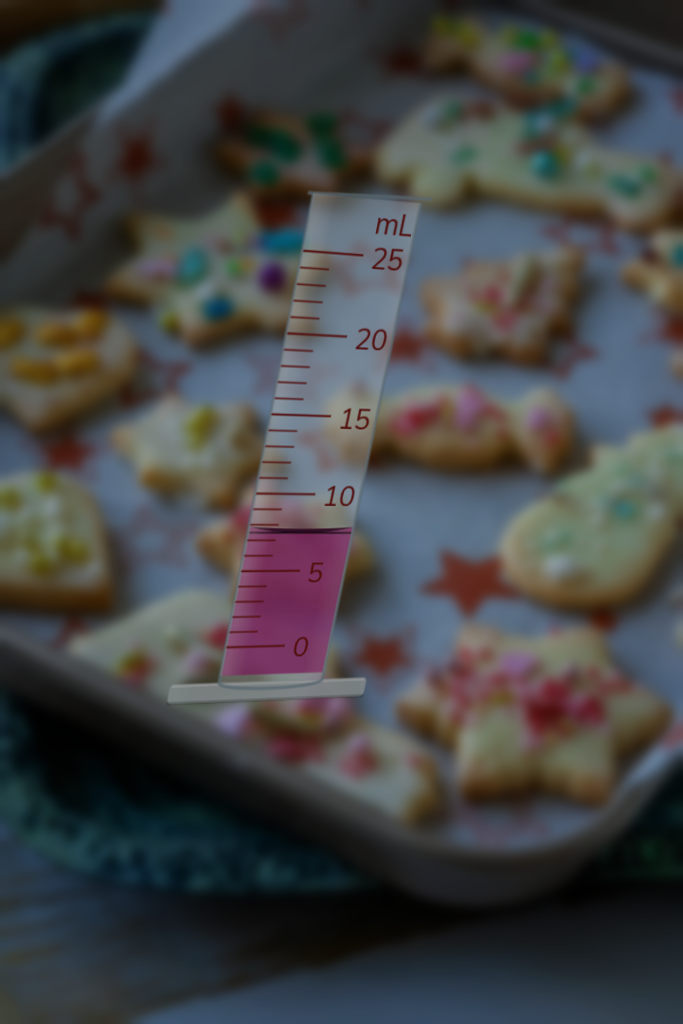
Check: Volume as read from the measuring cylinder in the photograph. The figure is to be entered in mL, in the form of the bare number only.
7.5
